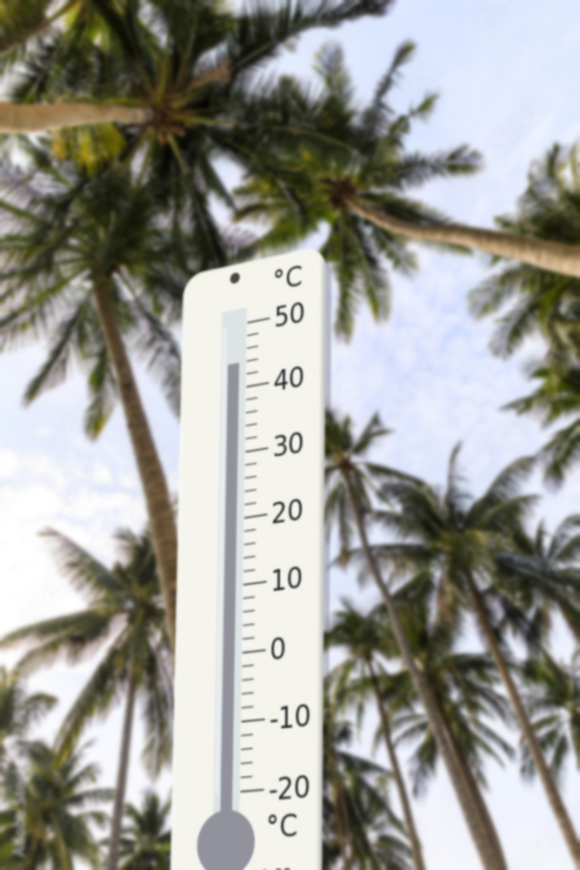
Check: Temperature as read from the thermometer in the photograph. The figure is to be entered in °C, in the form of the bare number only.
44
